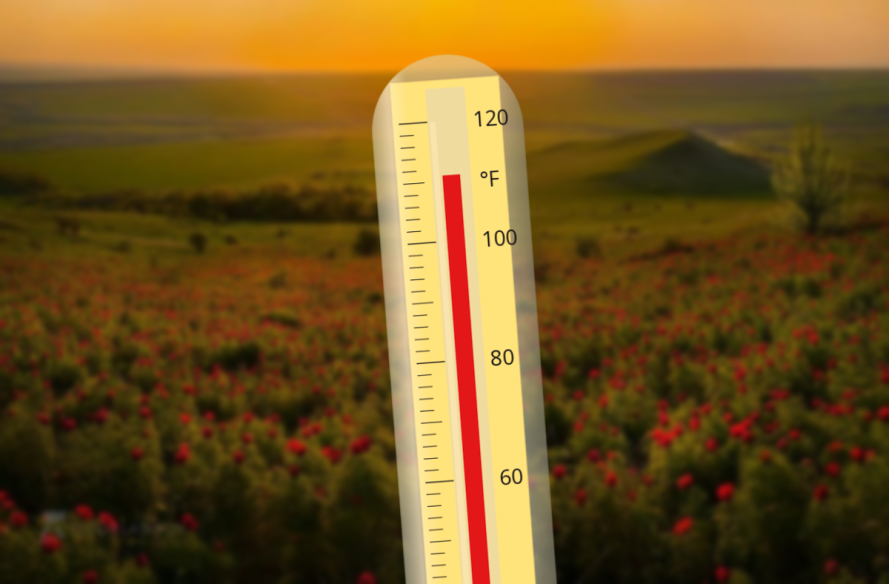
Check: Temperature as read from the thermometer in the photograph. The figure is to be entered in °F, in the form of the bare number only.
111
